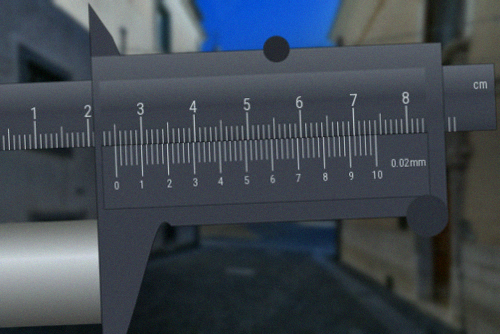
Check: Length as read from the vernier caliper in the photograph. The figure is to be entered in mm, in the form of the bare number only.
25.0
